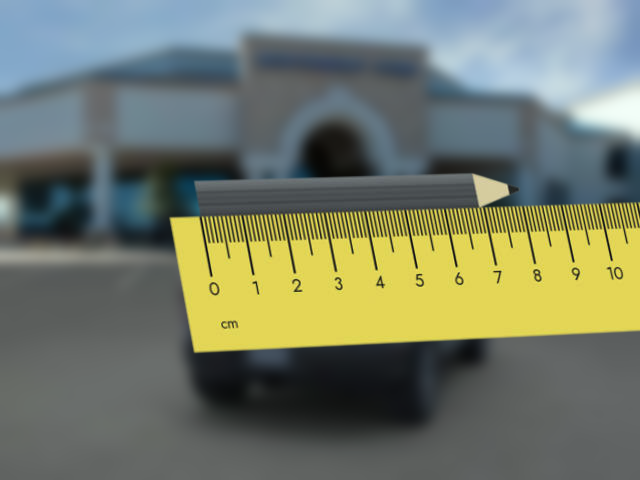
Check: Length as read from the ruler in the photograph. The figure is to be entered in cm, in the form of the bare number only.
8
